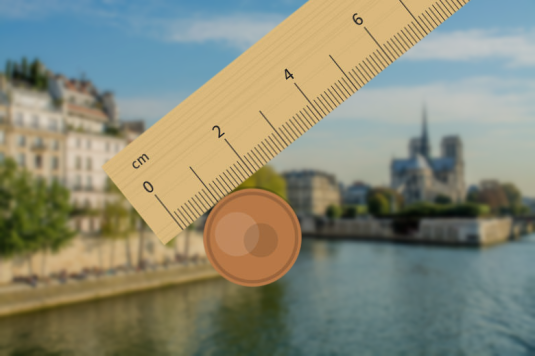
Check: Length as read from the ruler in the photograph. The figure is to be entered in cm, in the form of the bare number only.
2.2
